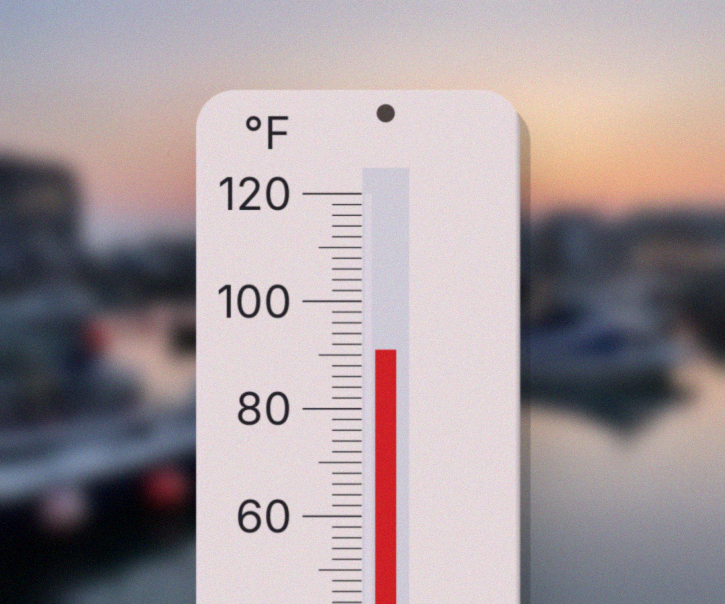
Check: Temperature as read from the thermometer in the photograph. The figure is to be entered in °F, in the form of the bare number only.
91
